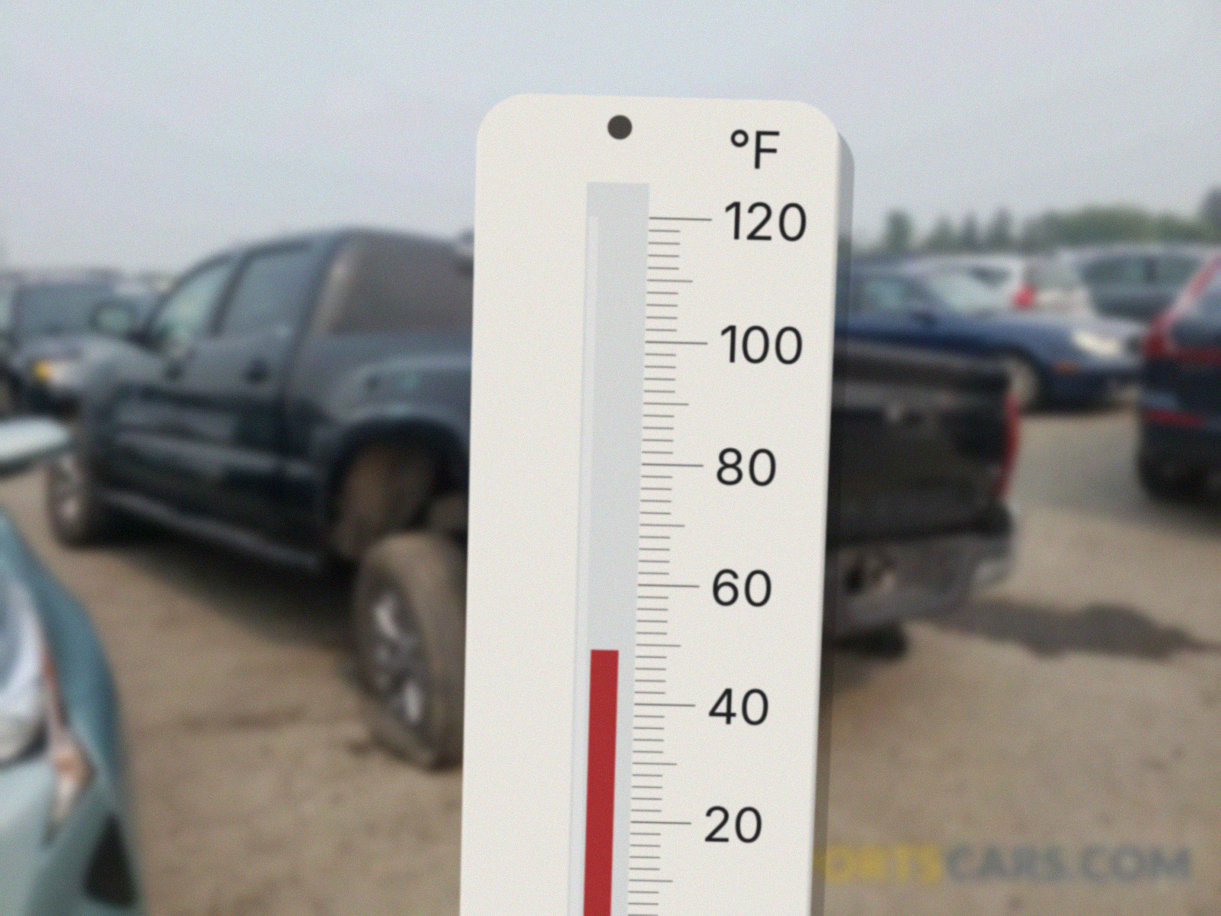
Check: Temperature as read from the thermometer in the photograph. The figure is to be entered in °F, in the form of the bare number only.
49
